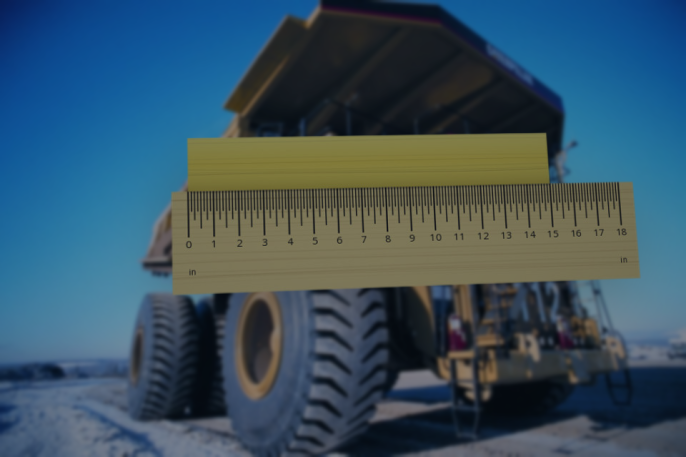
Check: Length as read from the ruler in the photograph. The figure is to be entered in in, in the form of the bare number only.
15
